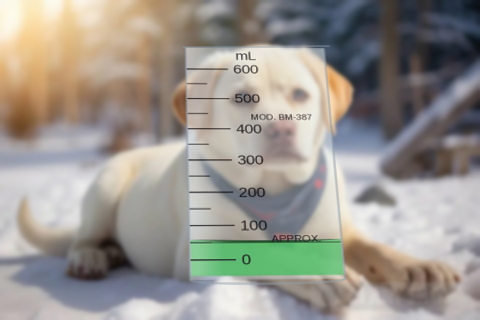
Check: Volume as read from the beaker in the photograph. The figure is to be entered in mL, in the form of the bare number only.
50
